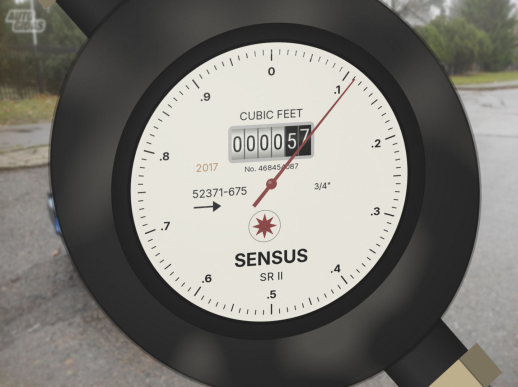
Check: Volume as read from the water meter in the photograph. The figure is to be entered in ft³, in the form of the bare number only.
57.11
